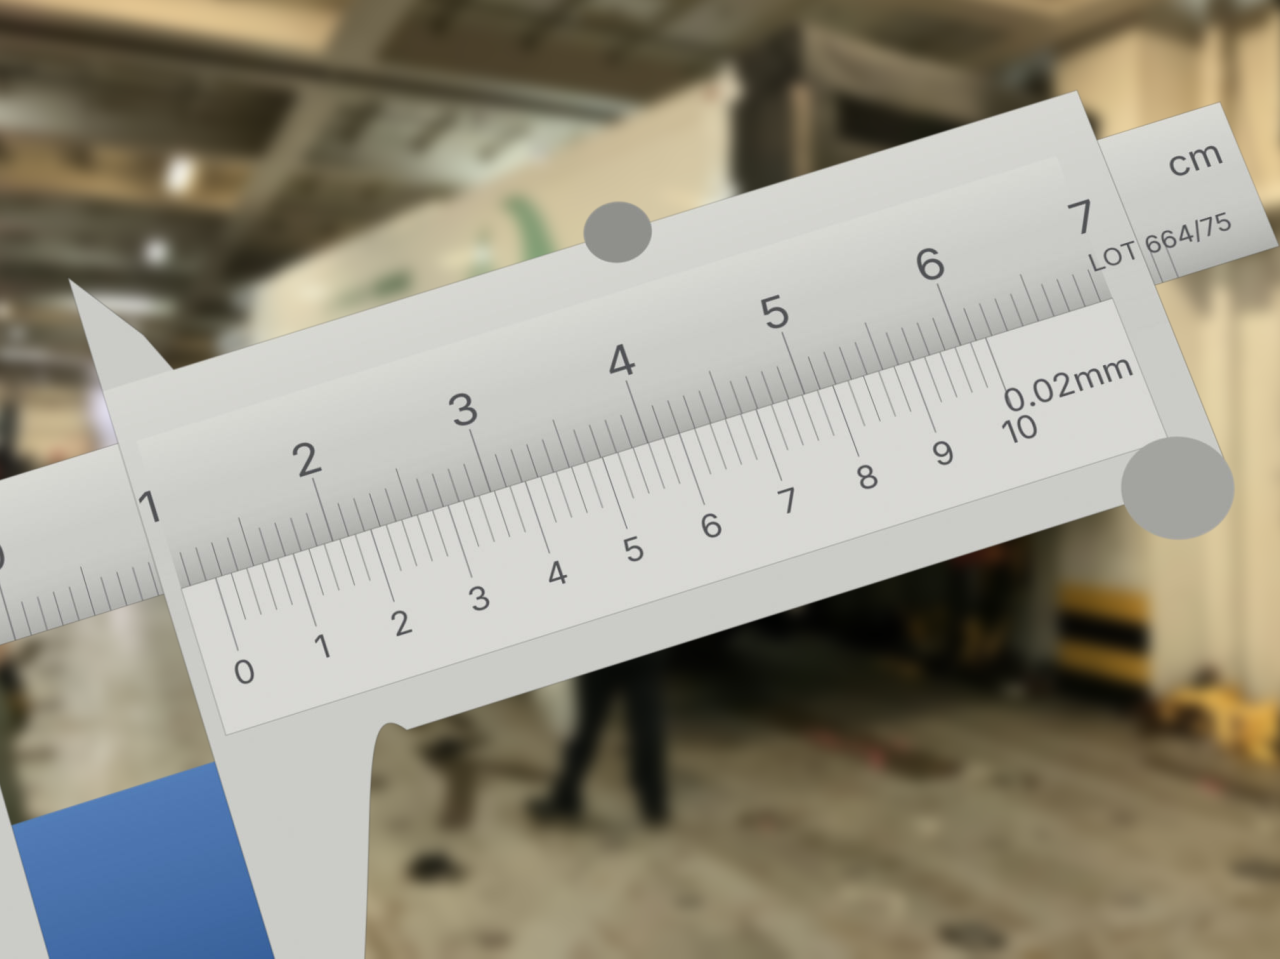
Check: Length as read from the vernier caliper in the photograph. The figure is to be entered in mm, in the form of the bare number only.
12.6
